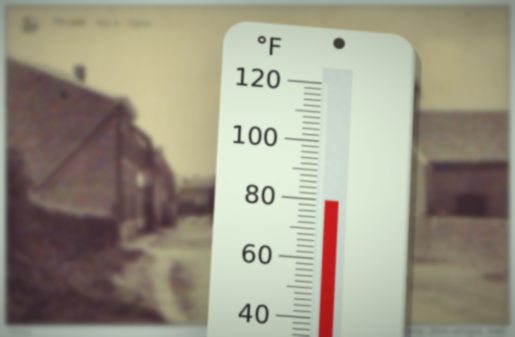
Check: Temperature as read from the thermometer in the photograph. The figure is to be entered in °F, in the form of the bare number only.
80
